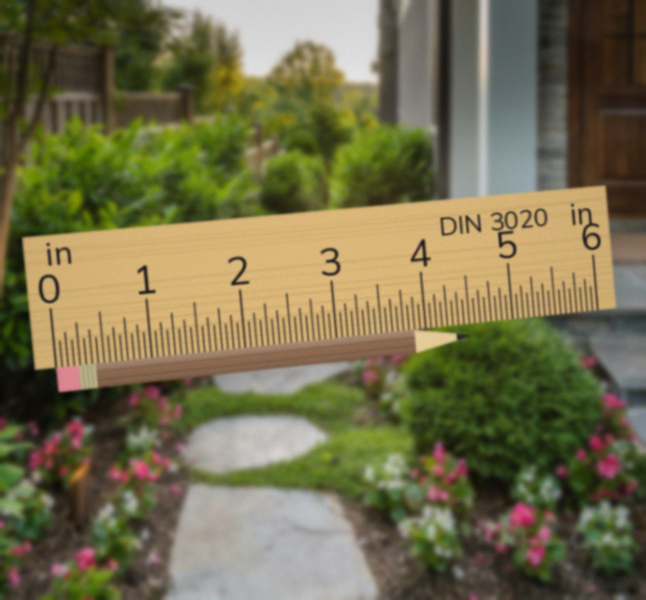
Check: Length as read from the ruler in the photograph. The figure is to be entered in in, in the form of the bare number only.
4.5
